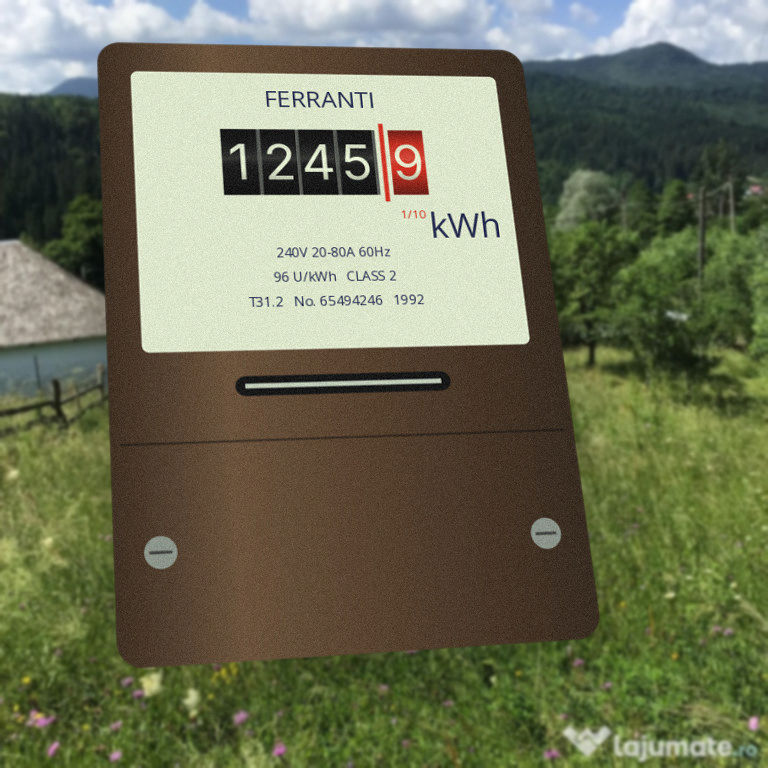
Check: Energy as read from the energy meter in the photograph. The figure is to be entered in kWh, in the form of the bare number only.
1245.9
